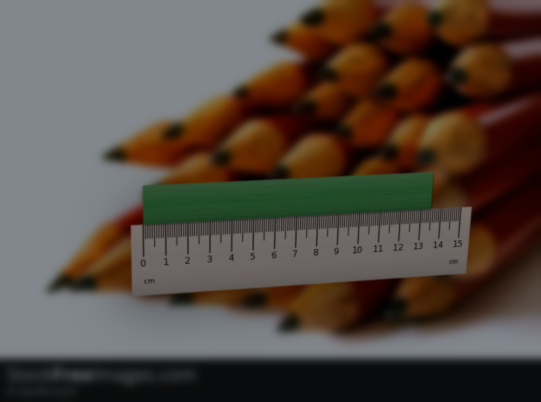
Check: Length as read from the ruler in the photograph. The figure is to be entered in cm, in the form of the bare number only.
13.5
